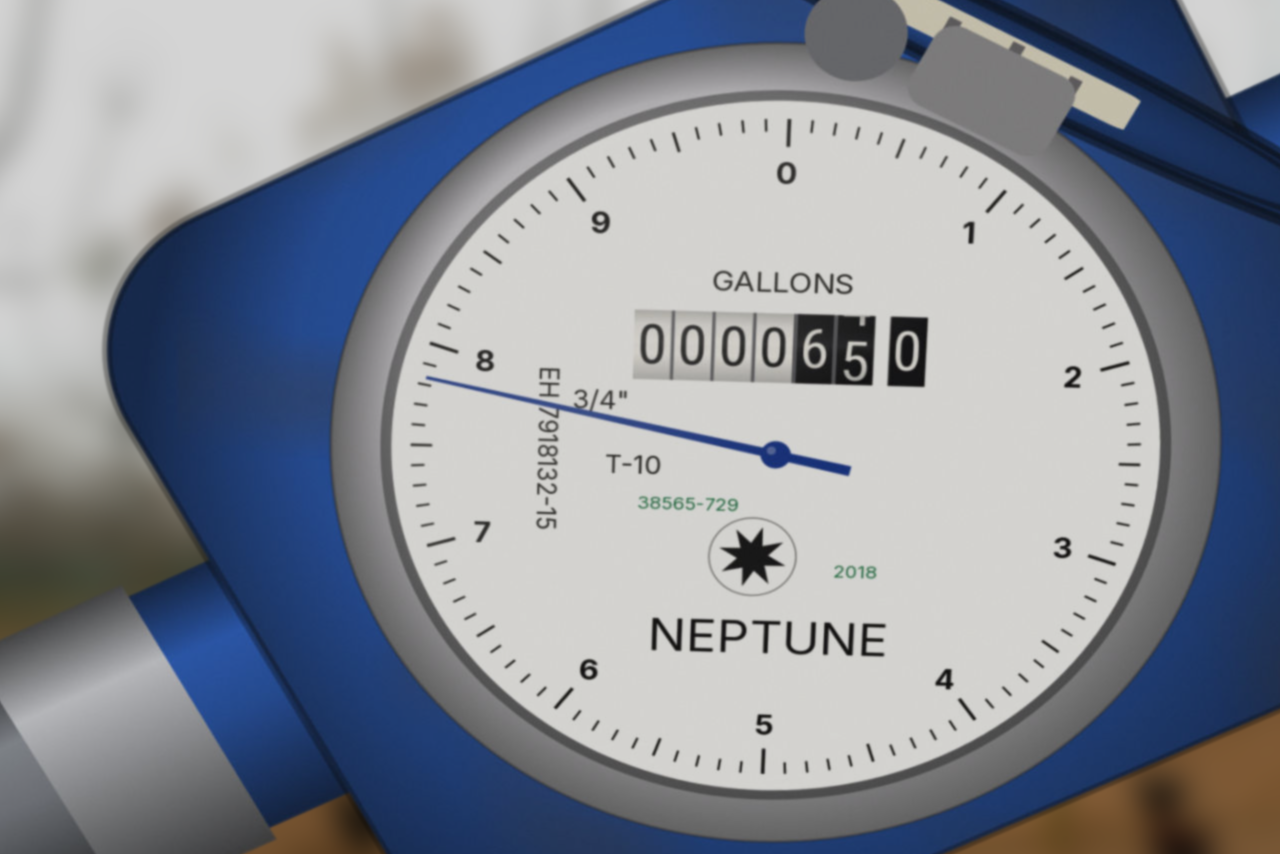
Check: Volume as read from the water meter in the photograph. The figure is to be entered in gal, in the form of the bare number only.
647.8
